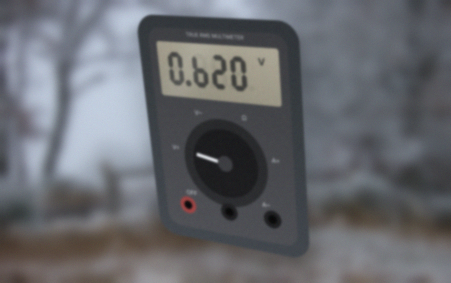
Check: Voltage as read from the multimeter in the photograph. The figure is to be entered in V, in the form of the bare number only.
0.620
